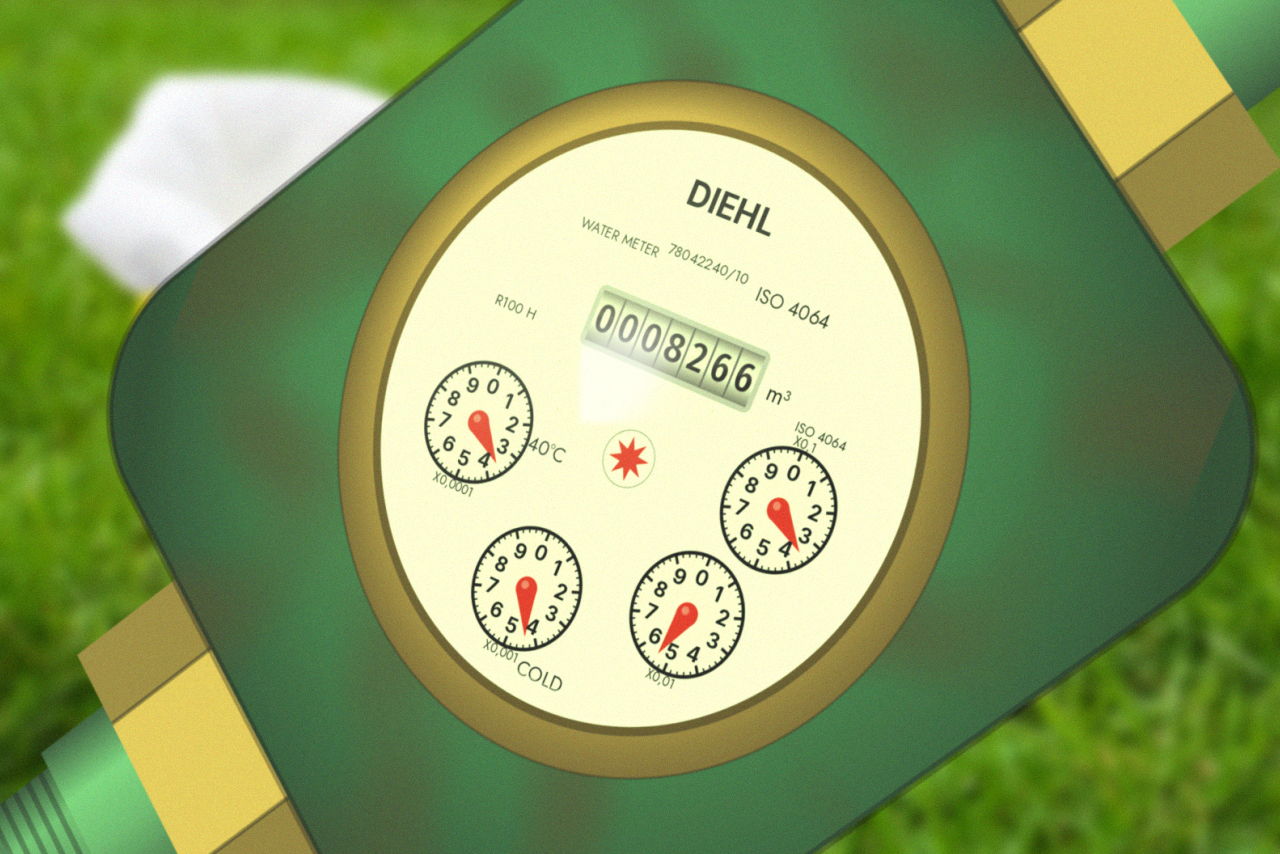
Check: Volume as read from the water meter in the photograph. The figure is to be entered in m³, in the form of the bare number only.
8266.3543
